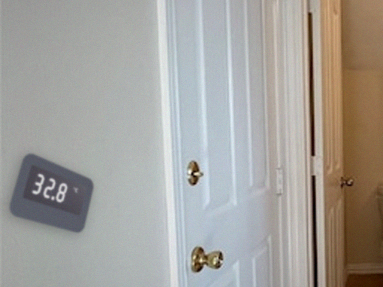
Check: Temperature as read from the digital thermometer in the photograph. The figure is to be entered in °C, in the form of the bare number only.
32.8
